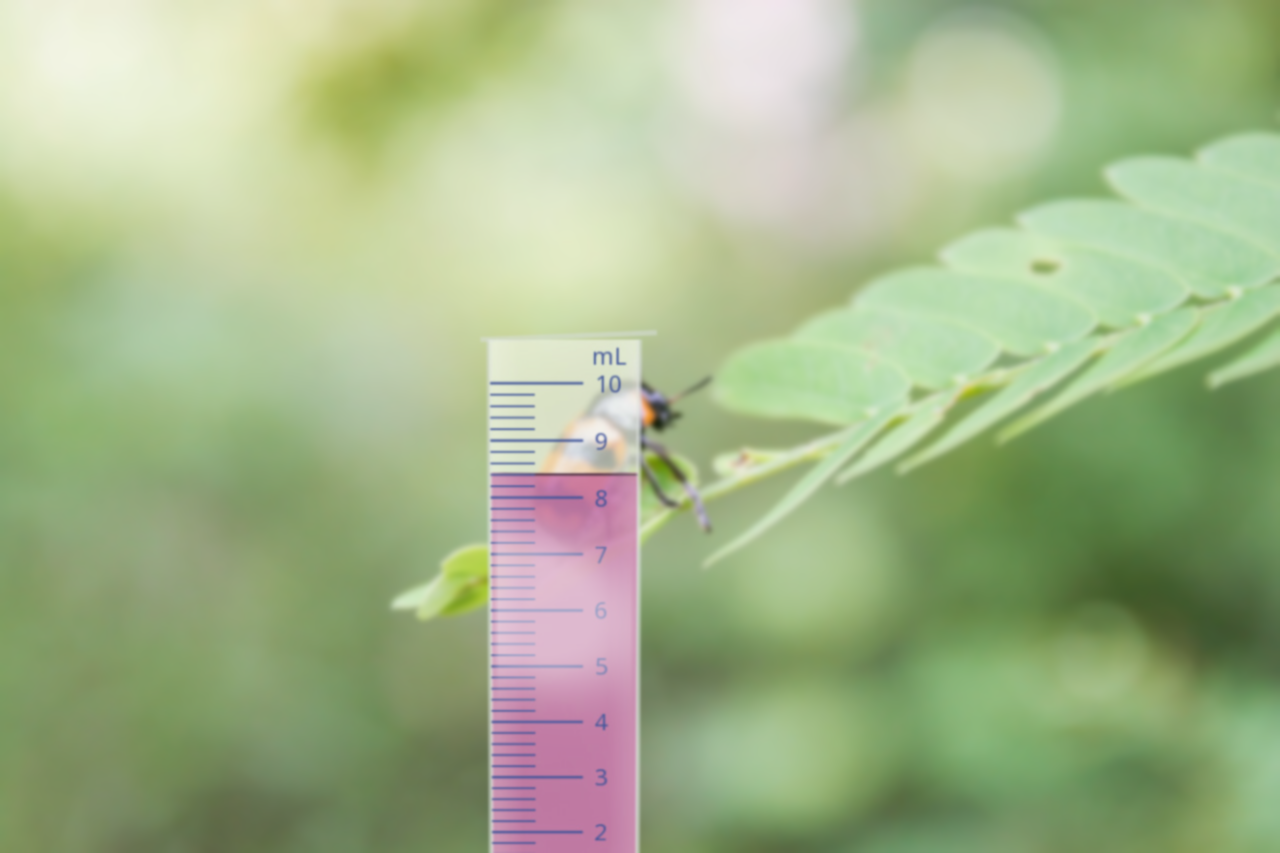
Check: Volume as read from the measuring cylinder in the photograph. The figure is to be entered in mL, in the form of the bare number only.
8.4
